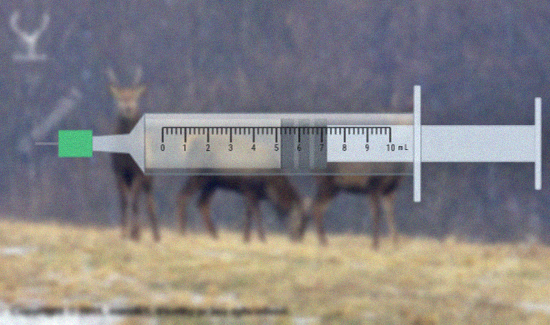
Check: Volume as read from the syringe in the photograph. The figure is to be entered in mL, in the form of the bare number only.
5.2
